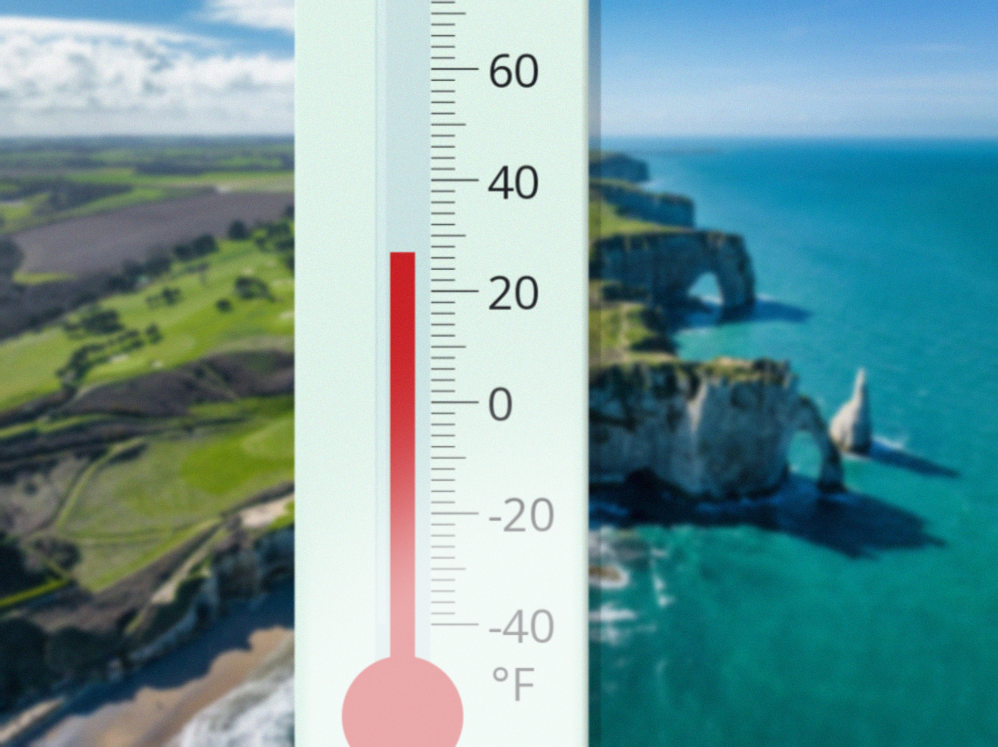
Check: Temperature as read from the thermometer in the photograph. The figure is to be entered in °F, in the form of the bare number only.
27
